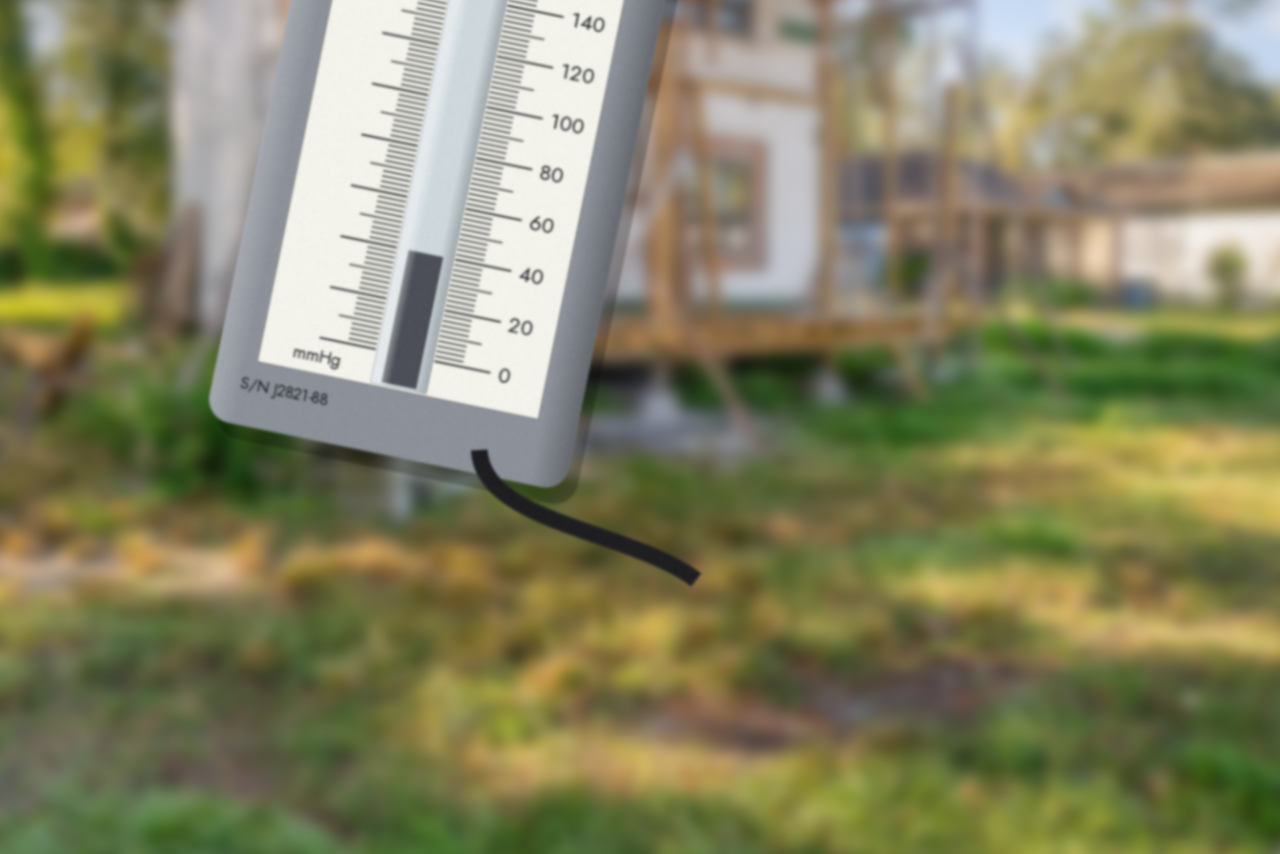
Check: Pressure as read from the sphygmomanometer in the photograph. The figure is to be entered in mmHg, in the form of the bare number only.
40
